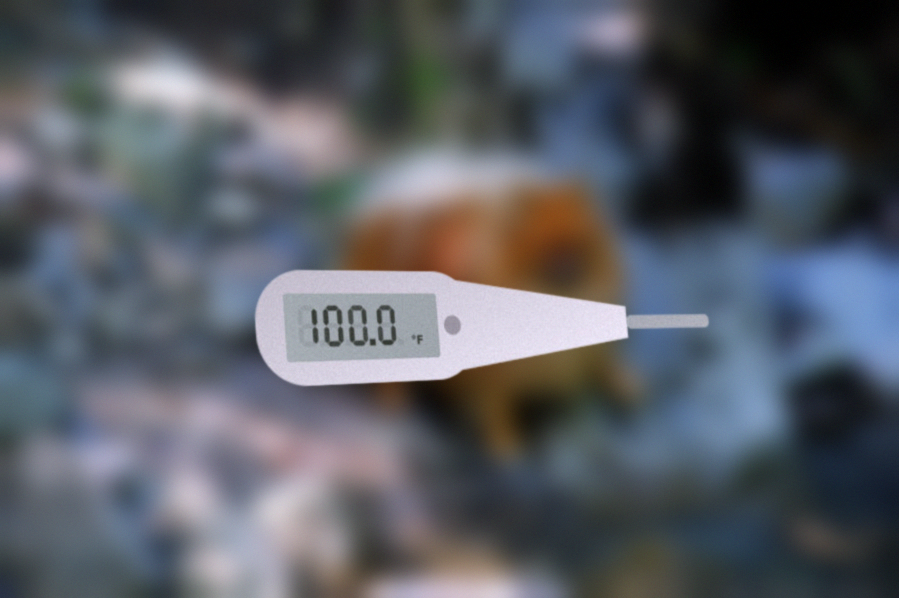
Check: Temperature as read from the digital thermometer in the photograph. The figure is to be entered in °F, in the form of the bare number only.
100.0
